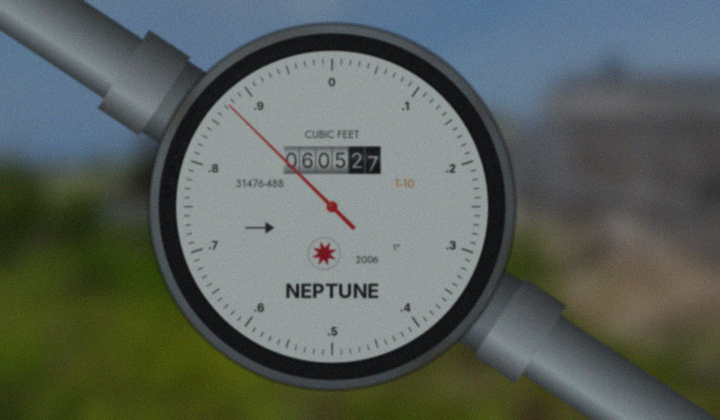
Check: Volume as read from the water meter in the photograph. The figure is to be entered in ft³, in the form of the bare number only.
60526.87
